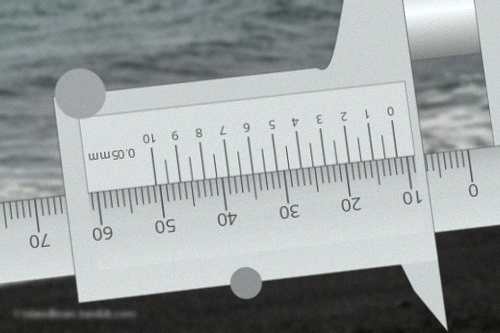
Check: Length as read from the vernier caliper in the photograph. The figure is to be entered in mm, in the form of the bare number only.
11.6
